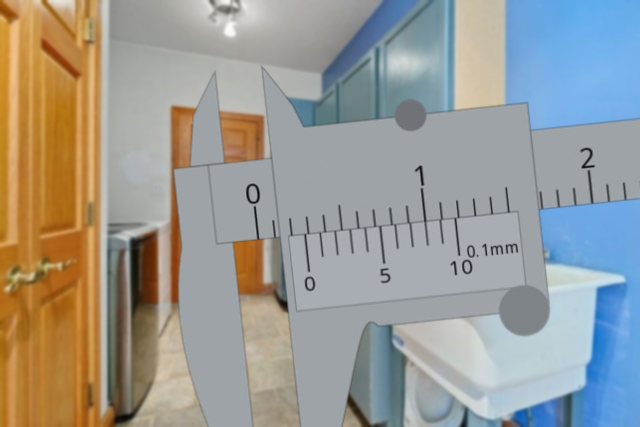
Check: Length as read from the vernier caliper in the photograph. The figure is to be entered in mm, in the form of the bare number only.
2.8
